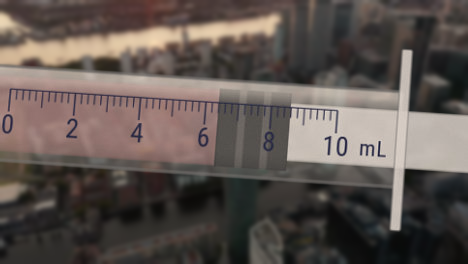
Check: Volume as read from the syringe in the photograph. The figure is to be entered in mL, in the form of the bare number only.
6.4
